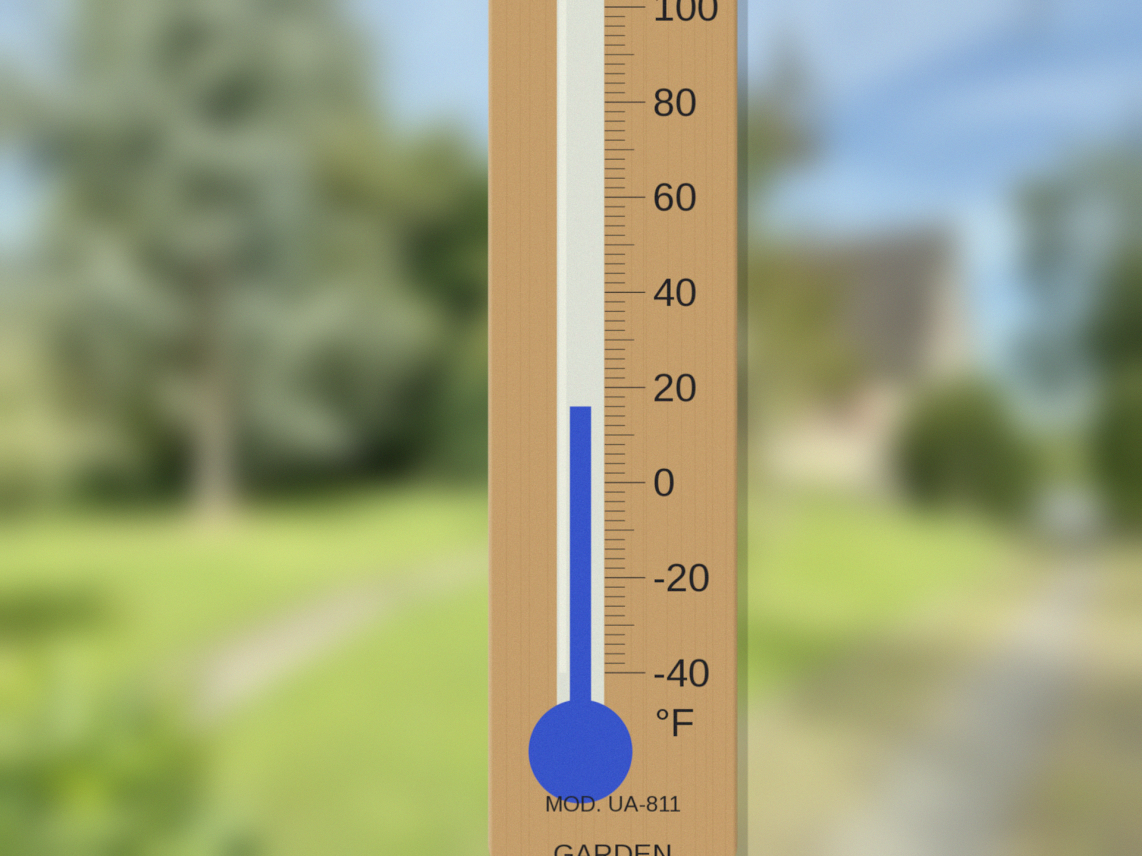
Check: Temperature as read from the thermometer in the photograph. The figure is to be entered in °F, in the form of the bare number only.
16
